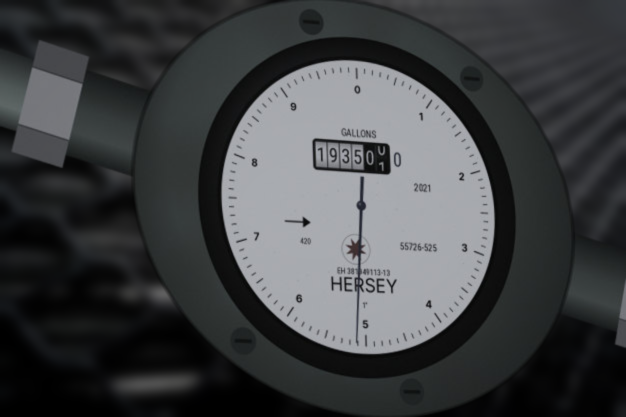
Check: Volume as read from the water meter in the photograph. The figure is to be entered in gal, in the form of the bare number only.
1935005.1
